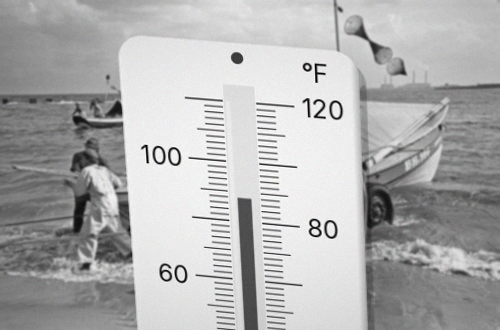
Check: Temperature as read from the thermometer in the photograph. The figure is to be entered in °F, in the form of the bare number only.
88
